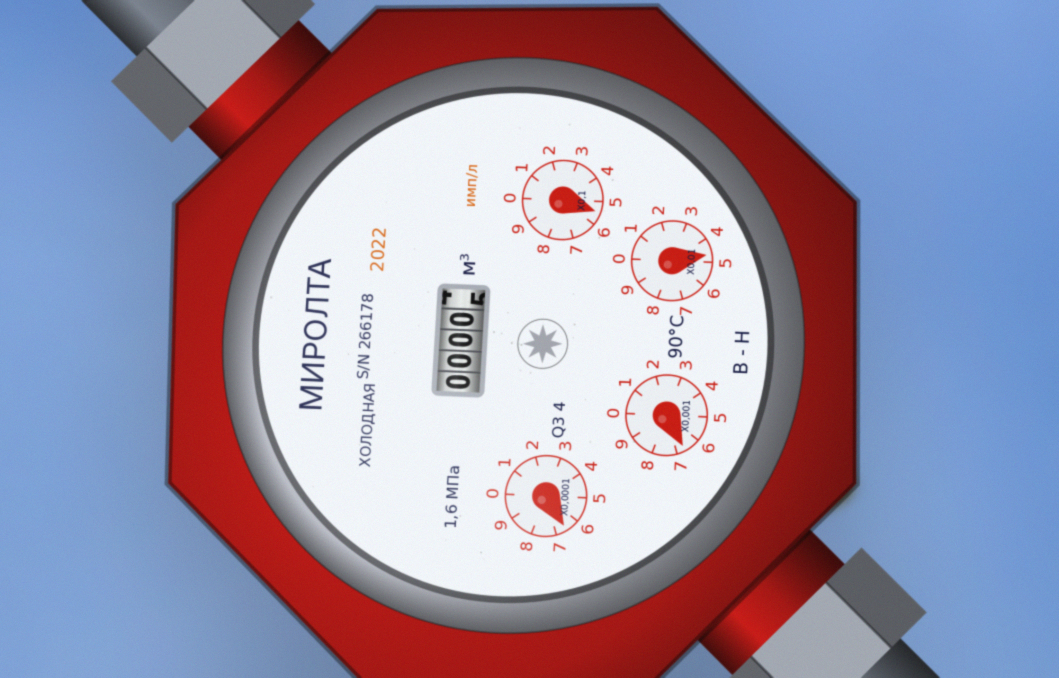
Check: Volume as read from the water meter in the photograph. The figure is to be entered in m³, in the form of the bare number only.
4.5466
